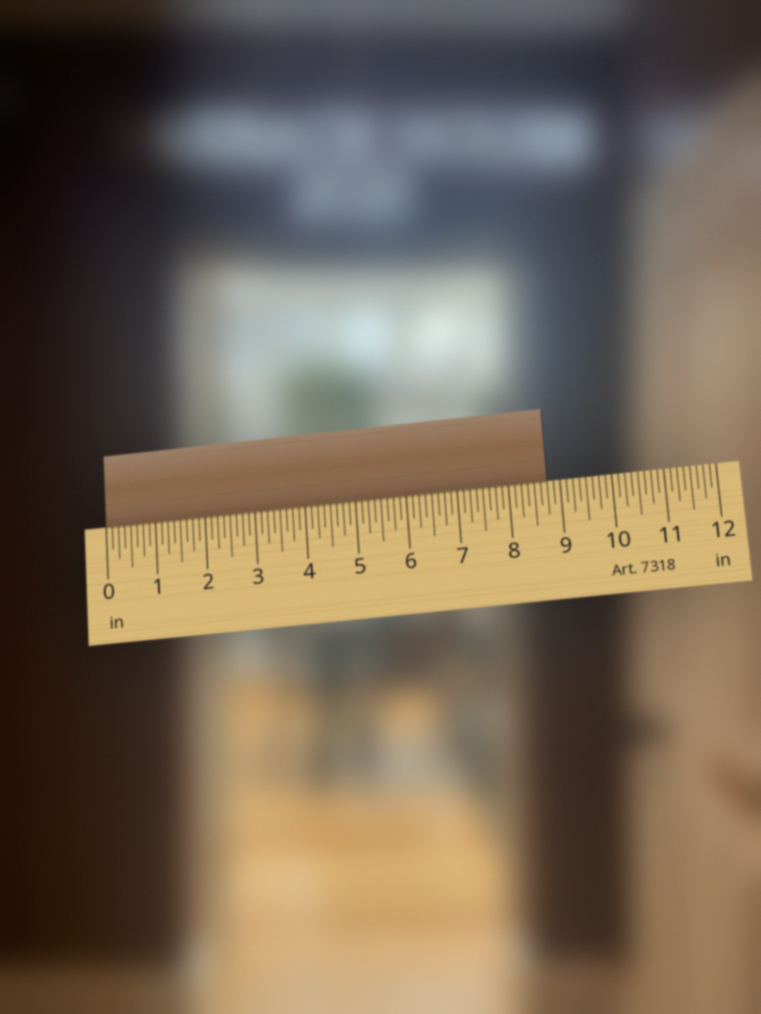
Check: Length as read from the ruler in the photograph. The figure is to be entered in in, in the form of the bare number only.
8.75
